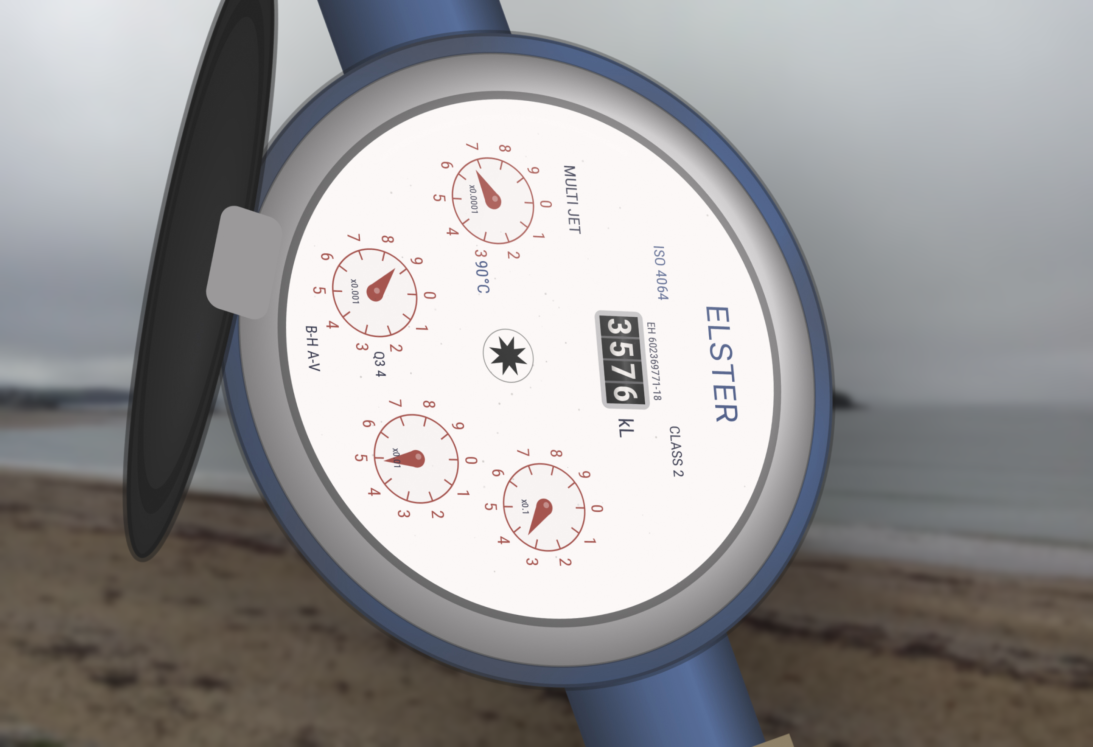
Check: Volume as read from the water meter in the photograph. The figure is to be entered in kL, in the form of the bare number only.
3576.3486
